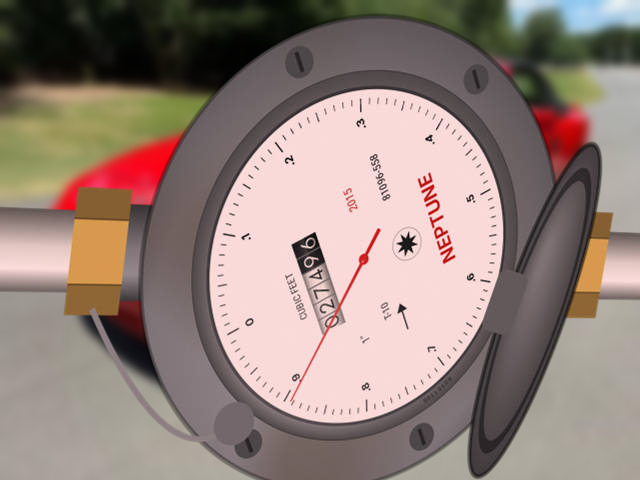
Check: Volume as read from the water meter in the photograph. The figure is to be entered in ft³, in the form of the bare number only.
27495.89
